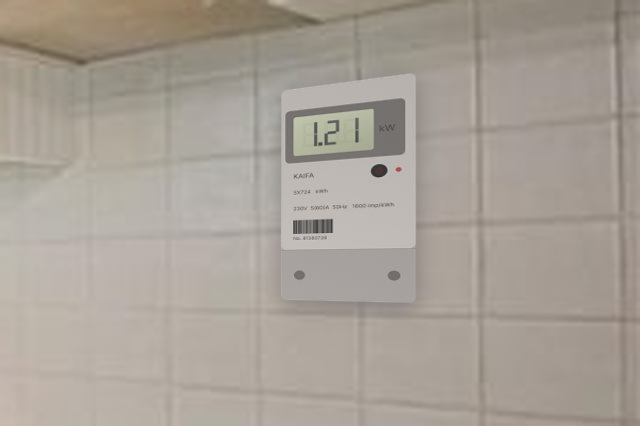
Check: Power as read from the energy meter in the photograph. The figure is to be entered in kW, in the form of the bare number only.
1.21
